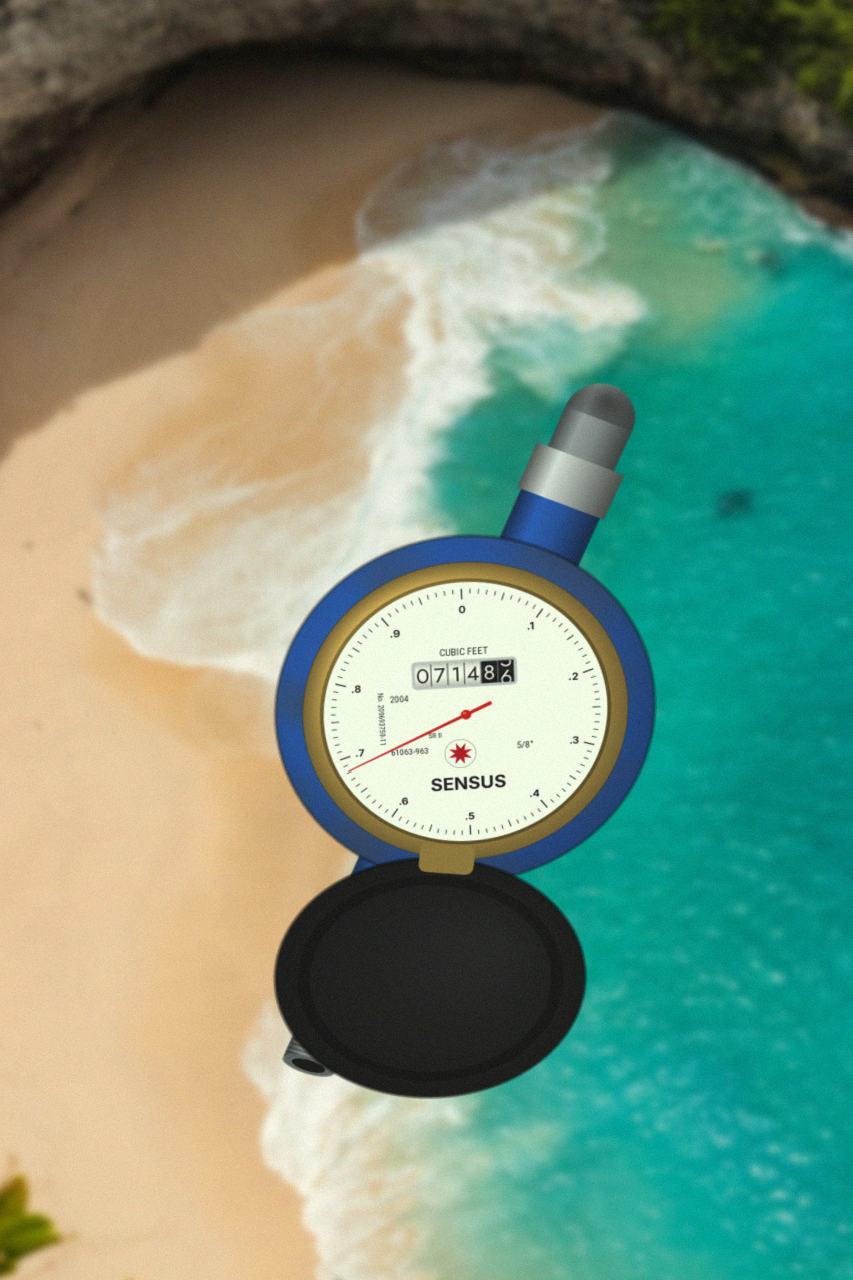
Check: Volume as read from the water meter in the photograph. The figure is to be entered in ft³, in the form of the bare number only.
71485.68
